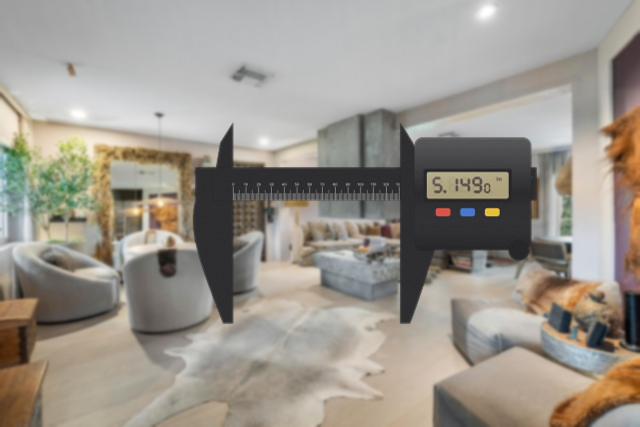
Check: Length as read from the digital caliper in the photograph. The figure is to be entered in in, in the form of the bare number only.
5.1490
